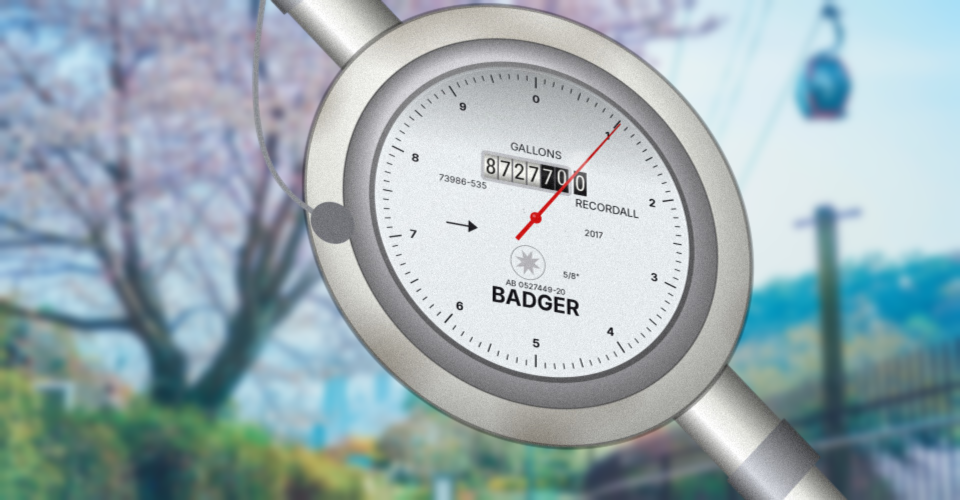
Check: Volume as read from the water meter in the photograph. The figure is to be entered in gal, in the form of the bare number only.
8727701.0
